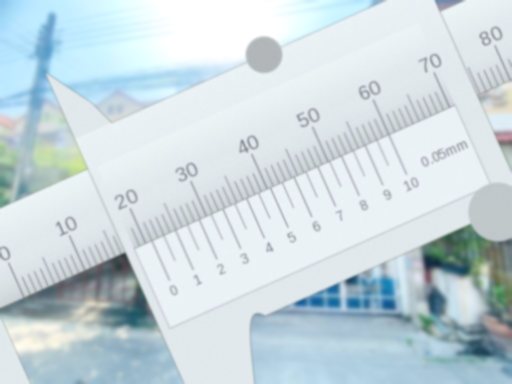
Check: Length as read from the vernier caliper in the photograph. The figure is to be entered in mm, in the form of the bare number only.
21.0
